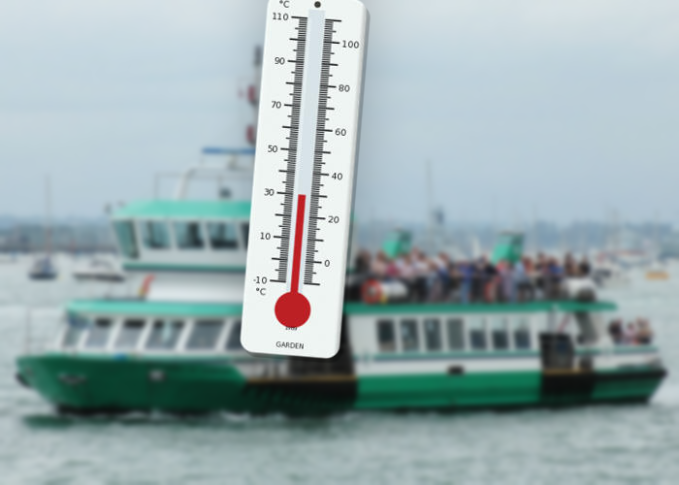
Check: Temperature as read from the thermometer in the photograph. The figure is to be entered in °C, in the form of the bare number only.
30
